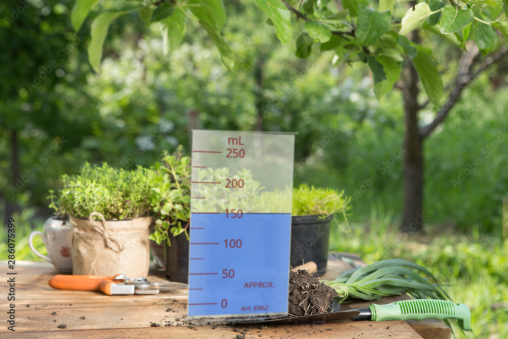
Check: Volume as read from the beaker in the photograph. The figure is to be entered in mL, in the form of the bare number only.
150
